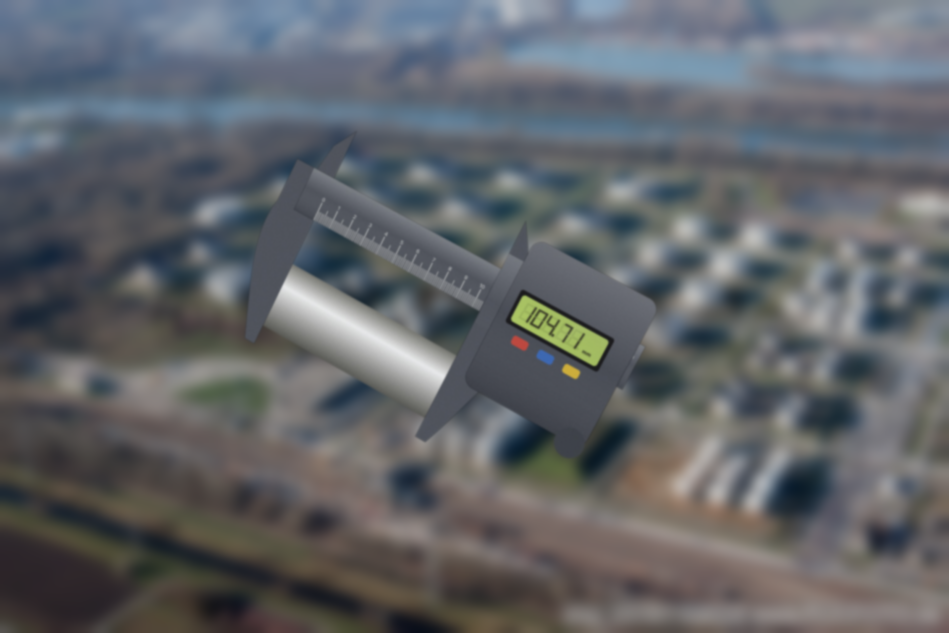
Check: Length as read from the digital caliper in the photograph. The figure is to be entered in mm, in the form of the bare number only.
104.71
